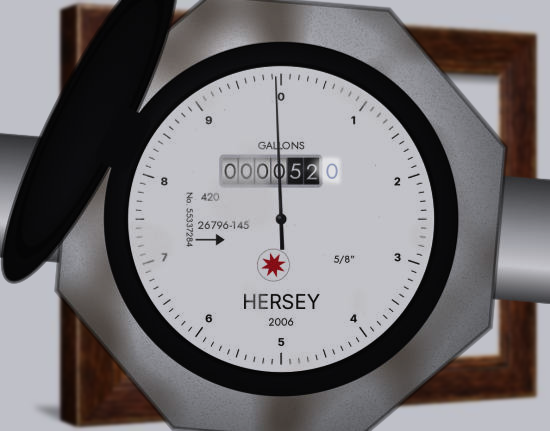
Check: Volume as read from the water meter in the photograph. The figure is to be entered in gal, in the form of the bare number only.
519.9
